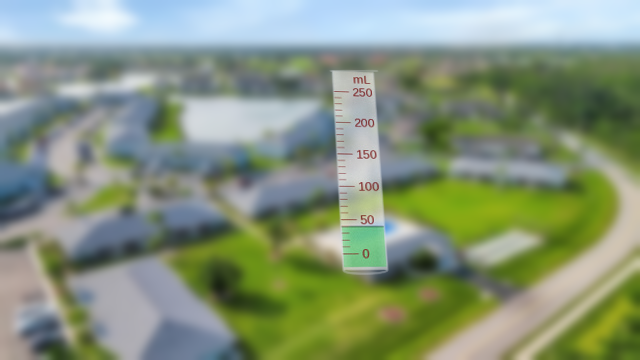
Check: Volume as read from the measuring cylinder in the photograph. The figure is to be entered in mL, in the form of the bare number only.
40
